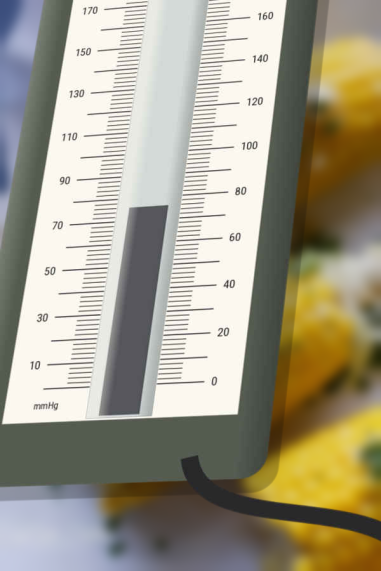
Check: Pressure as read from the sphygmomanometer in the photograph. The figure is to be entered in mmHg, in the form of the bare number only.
76
